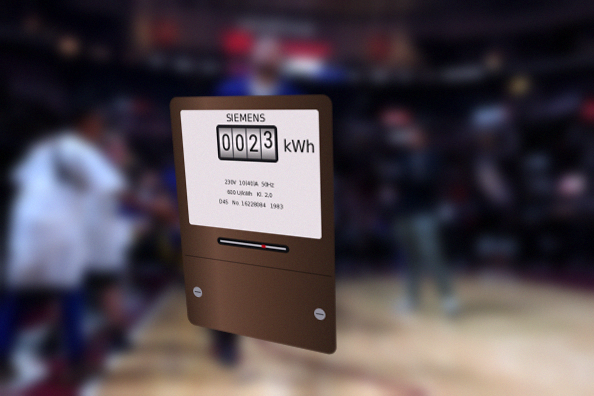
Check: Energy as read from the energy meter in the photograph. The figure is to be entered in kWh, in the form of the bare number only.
23
